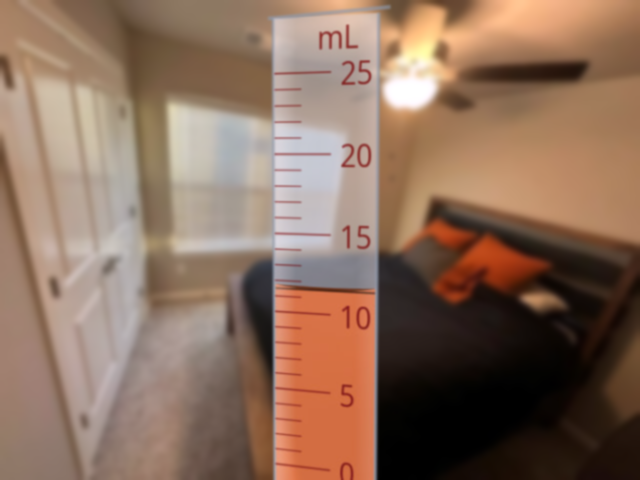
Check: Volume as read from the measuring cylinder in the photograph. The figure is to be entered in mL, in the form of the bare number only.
11.5
